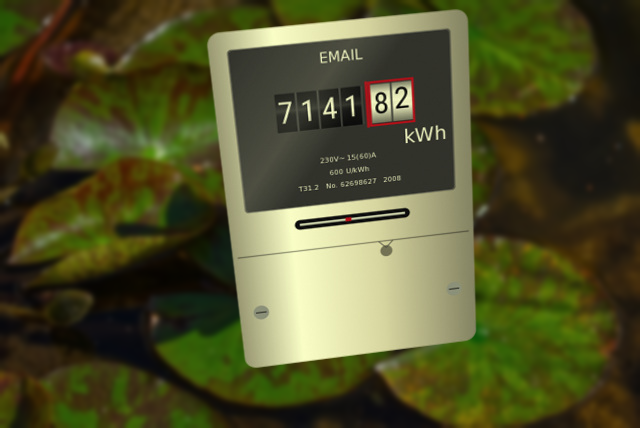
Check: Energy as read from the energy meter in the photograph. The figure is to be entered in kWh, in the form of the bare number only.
7141.82
